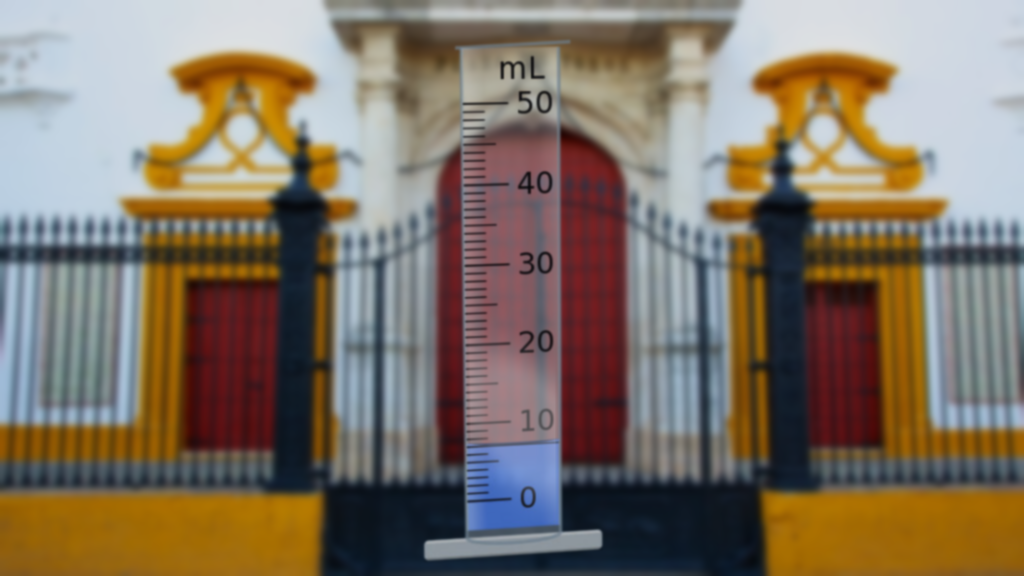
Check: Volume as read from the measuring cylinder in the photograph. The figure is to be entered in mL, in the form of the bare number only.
7
